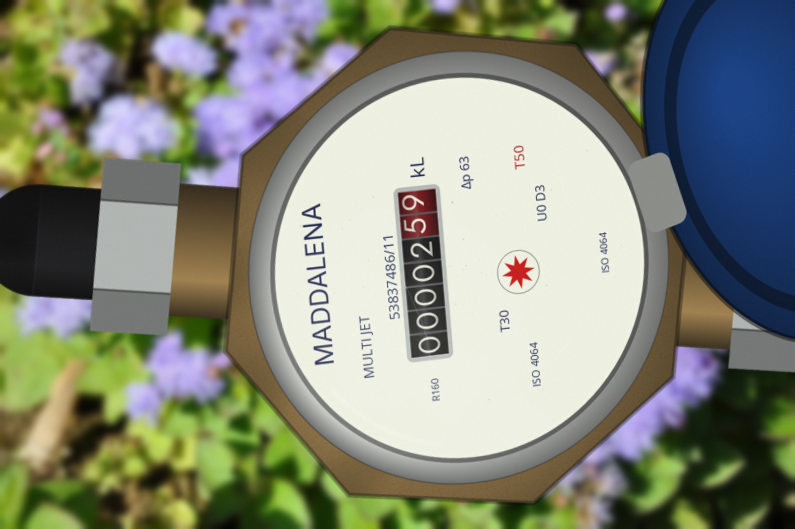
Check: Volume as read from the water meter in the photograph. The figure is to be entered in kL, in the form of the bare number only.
2.59
